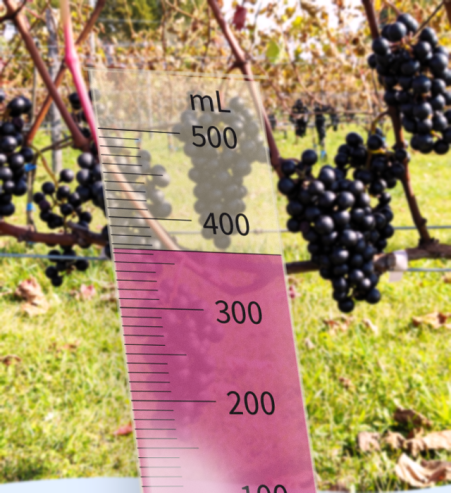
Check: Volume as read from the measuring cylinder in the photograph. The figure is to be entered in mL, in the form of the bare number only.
365
